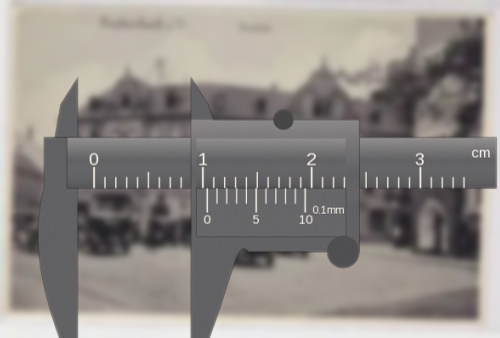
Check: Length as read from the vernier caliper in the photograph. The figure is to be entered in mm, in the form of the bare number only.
10.4
